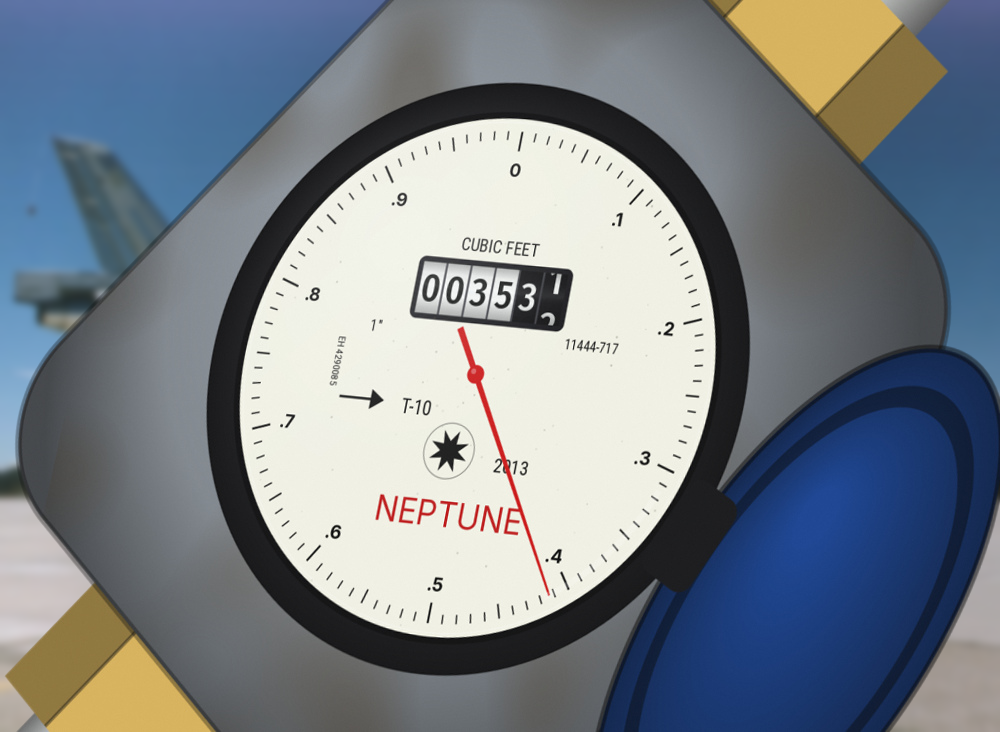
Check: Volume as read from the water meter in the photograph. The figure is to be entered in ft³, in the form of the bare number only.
3531.41
